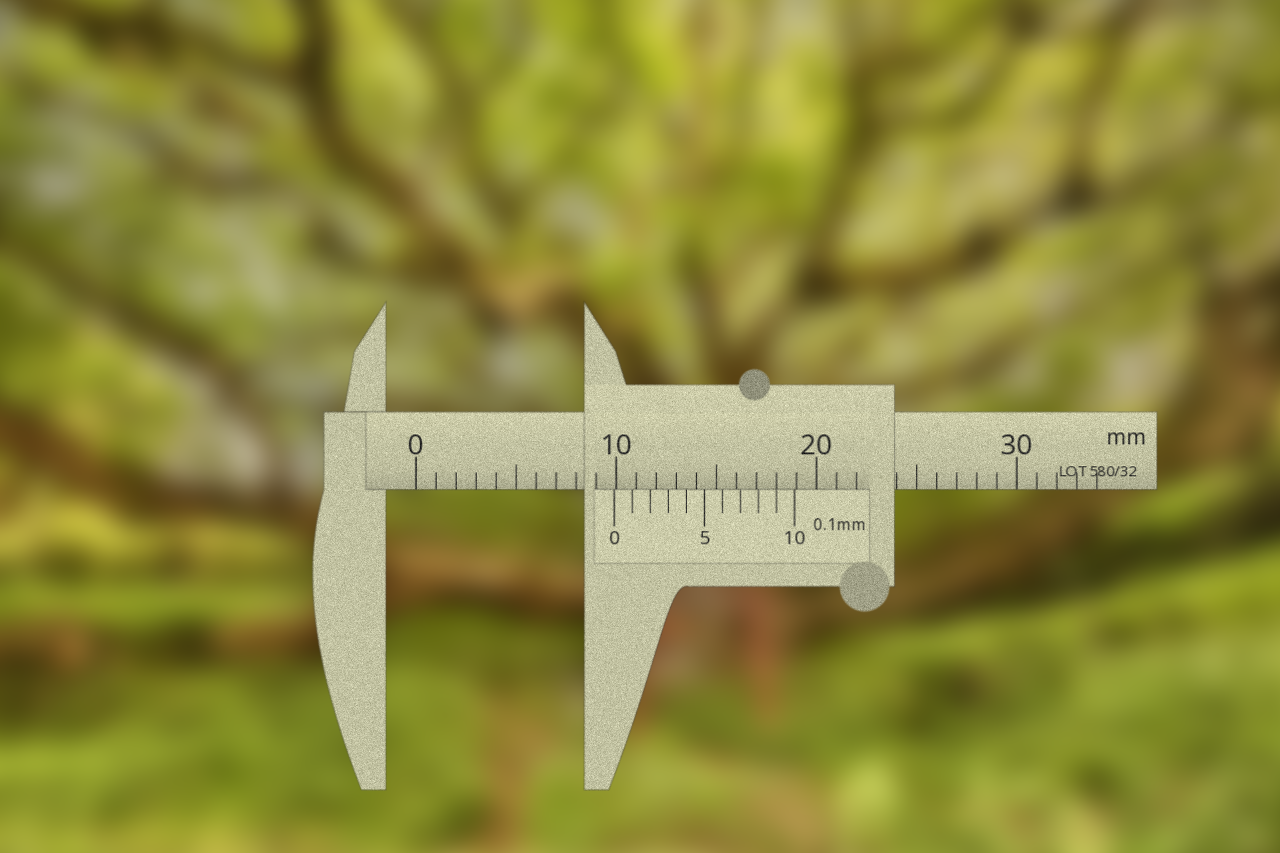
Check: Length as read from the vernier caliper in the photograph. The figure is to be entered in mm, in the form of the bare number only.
9.9
